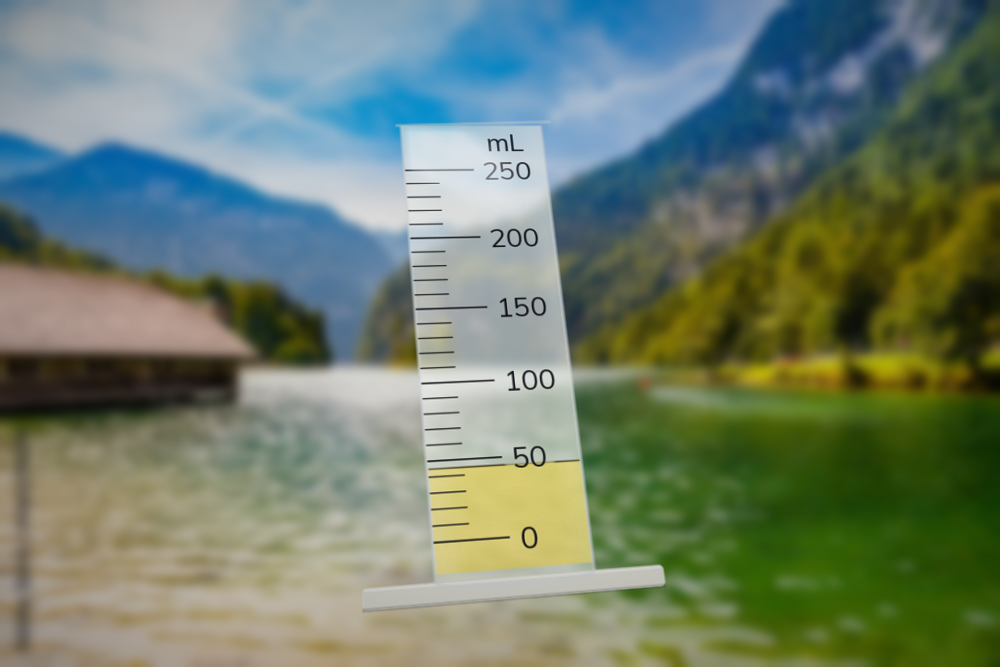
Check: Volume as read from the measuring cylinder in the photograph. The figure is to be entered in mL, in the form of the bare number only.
45
